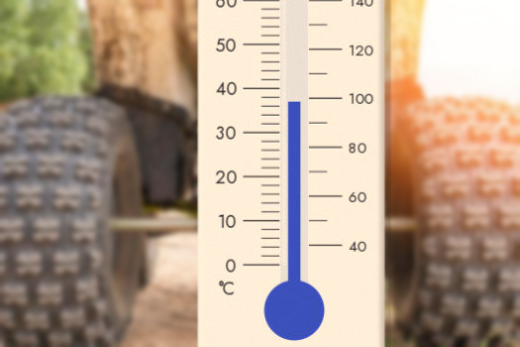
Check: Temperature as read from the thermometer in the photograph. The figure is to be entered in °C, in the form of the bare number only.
37
